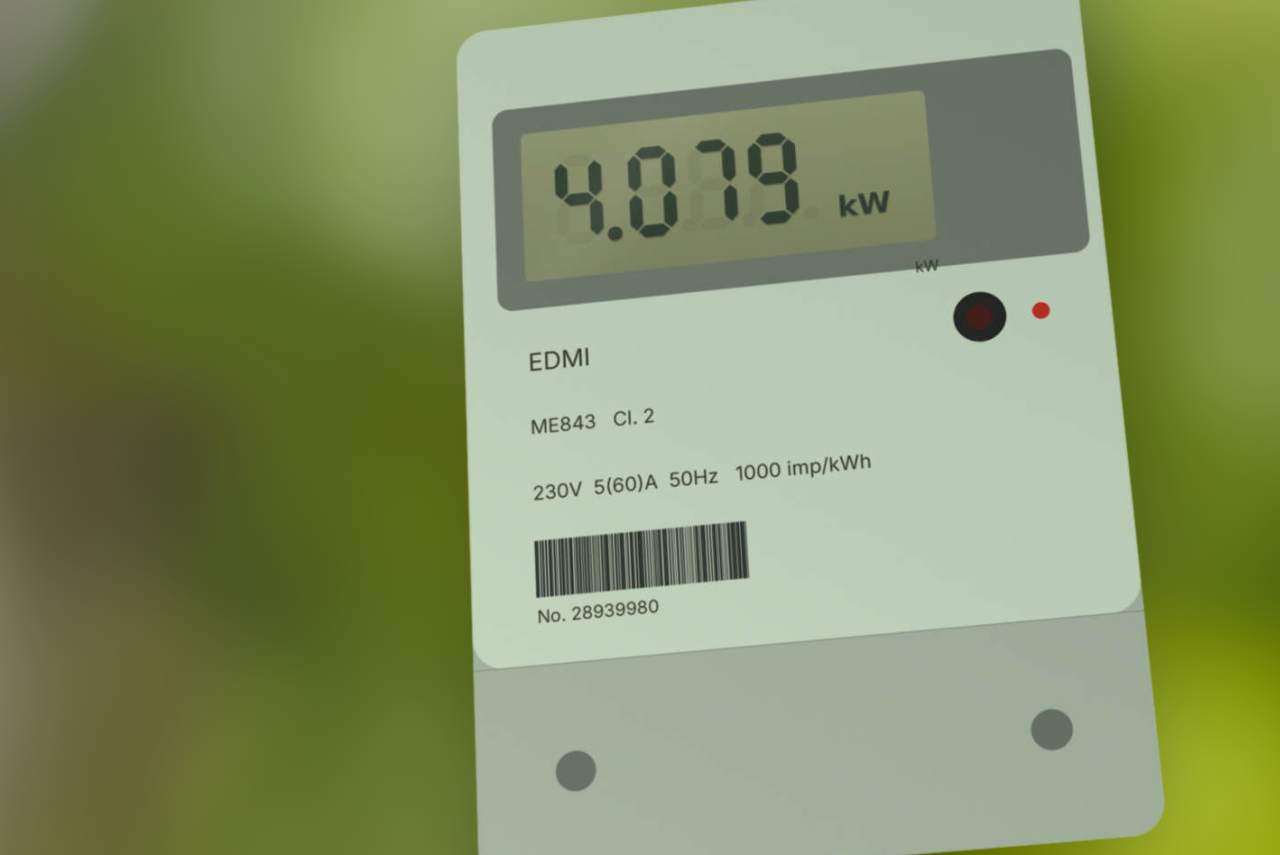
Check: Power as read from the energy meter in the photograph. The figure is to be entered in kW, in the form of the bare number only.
4.079
